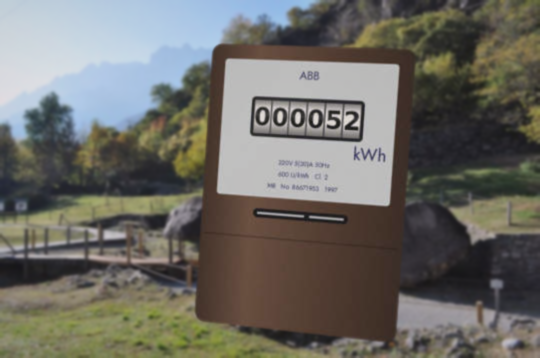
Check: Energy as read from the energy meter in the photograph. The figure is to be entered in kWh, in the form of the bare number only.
52
